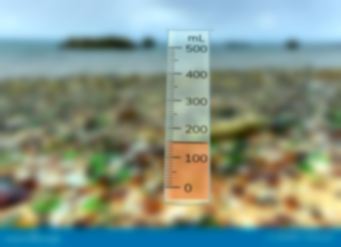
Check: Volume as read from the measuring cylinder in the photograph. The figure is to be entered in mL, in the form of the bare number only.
150
